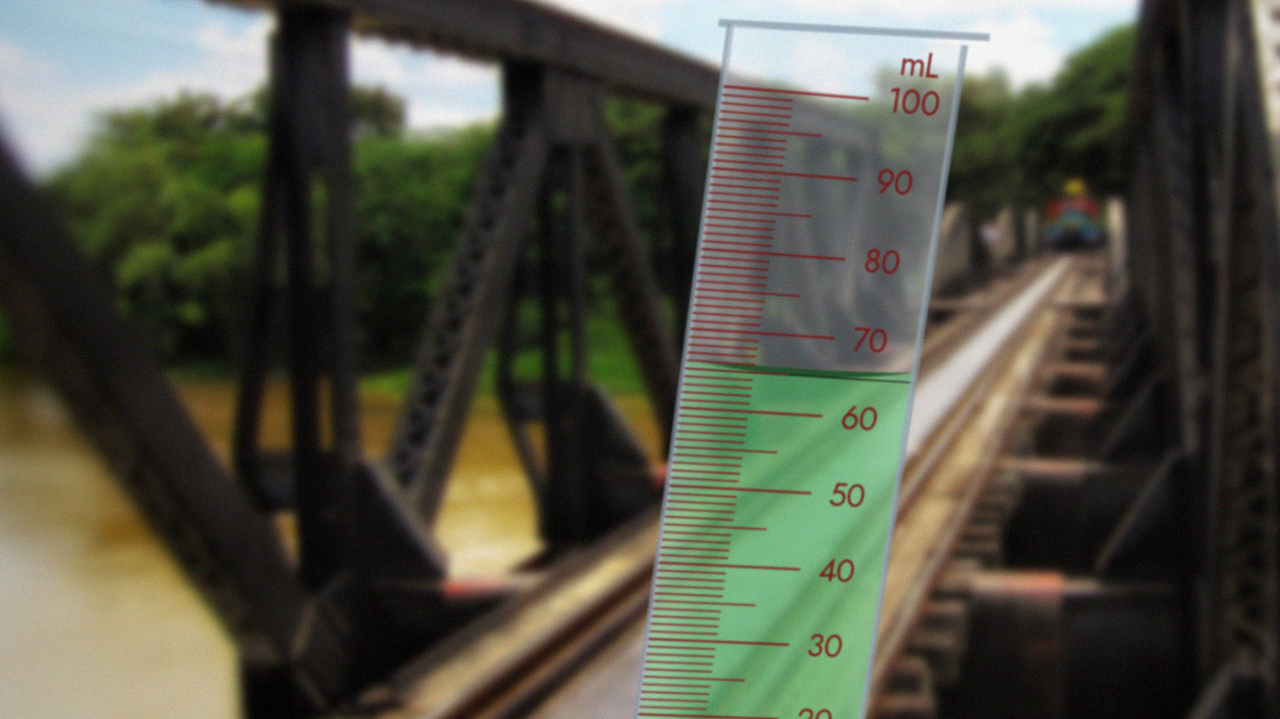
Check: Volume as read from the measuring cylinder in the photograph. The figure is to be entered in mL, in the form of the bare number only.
65
